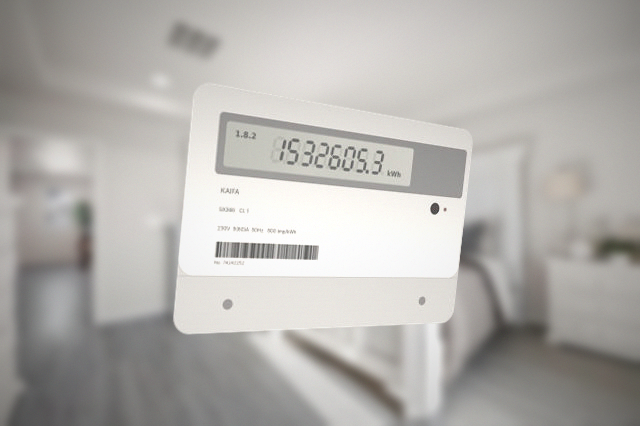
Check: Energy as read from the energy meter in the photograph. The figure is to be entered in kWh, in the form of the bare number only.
1532605.3
